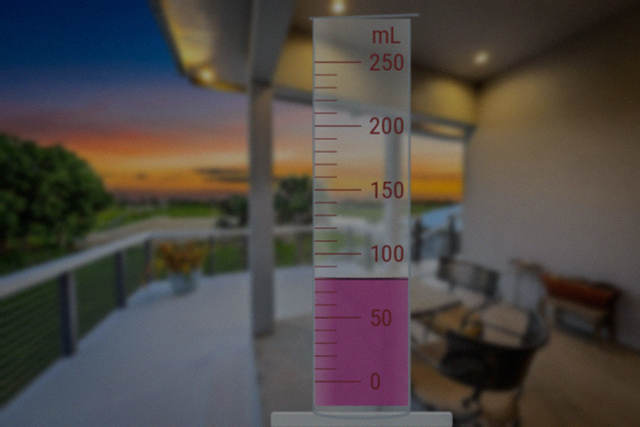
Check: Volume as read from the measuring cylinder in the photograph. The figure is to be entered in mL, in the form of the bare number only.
80
